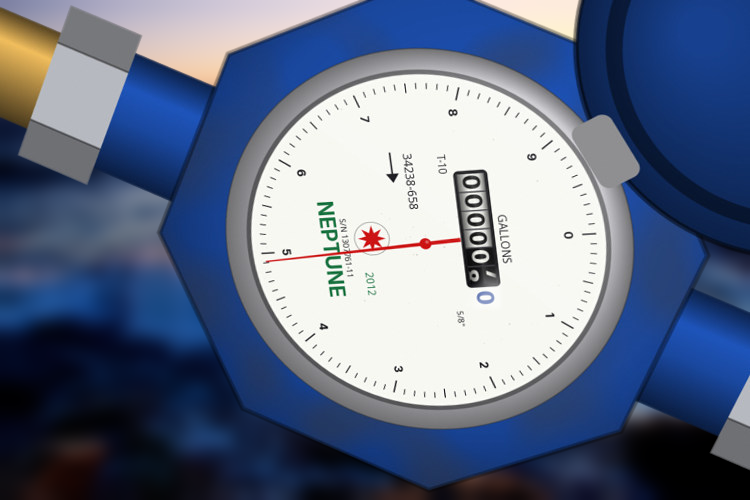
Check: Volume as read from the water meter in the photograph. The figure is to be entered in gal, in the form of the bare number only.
74.9
